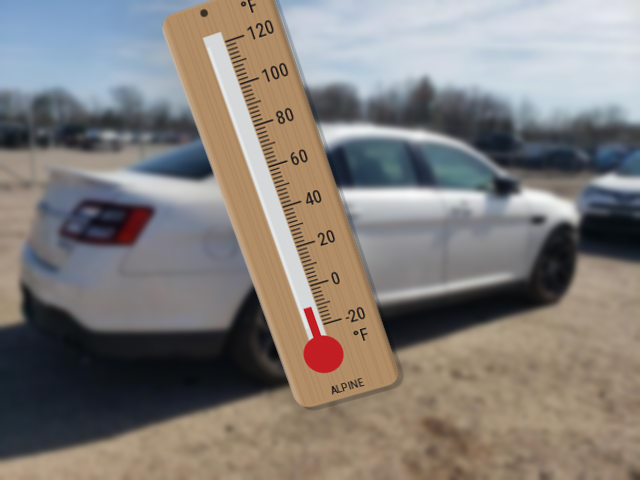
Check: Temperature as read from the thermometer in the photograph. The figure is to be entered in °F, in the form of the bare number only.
-10
